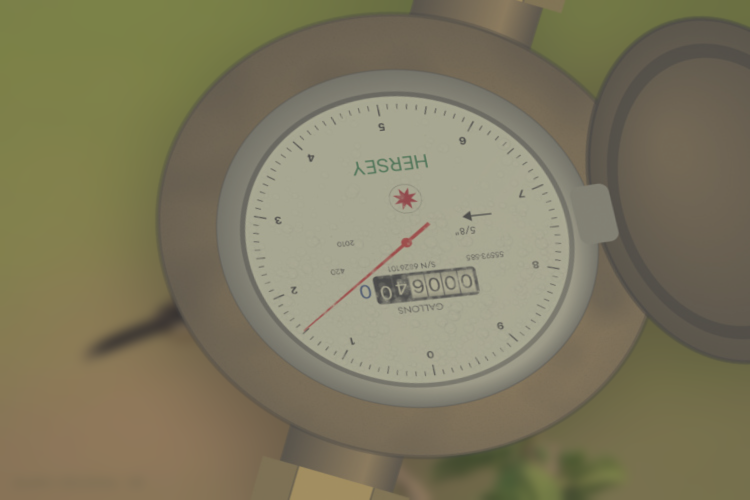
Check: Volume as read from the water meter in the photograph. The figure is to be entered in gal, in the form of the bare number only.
6401.5
